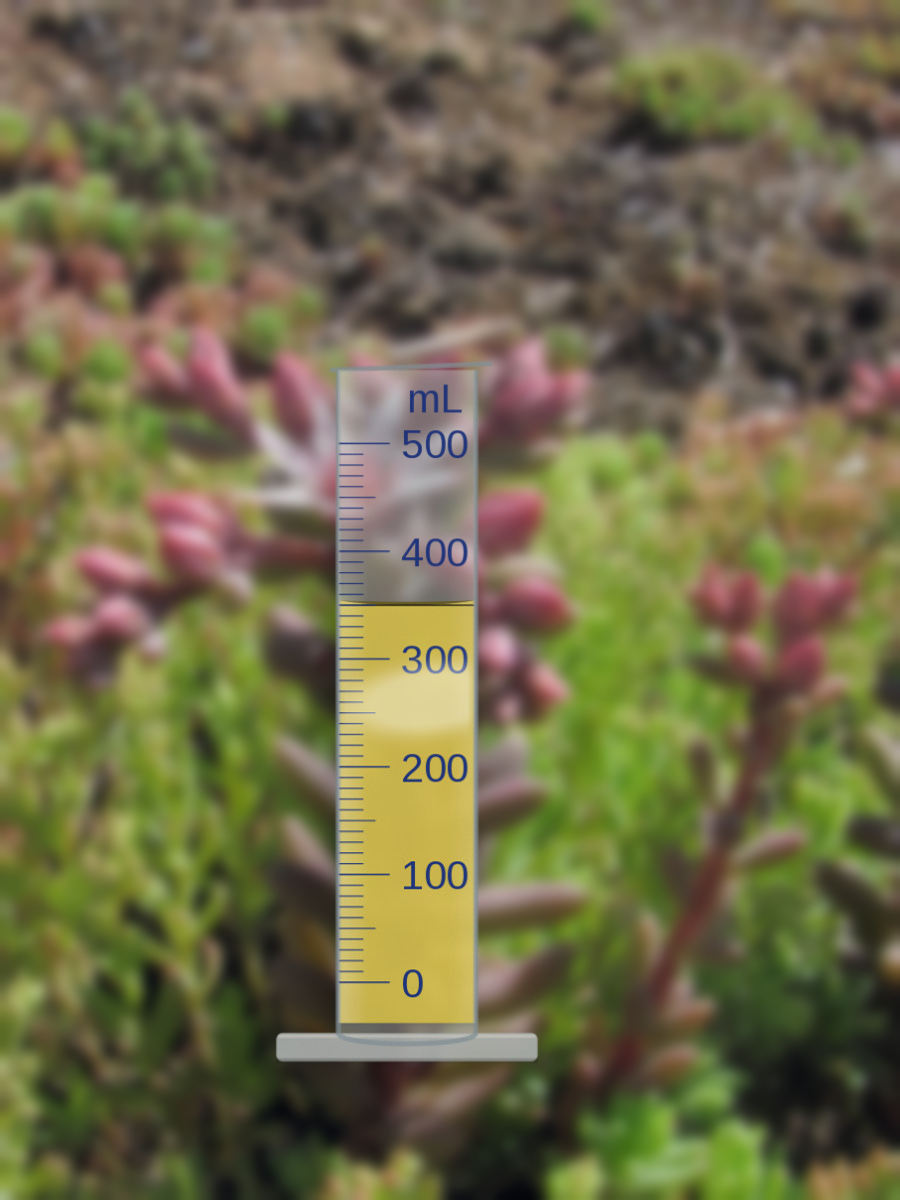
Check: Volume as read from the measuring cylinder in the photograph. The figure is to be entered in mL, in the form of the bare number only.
350
